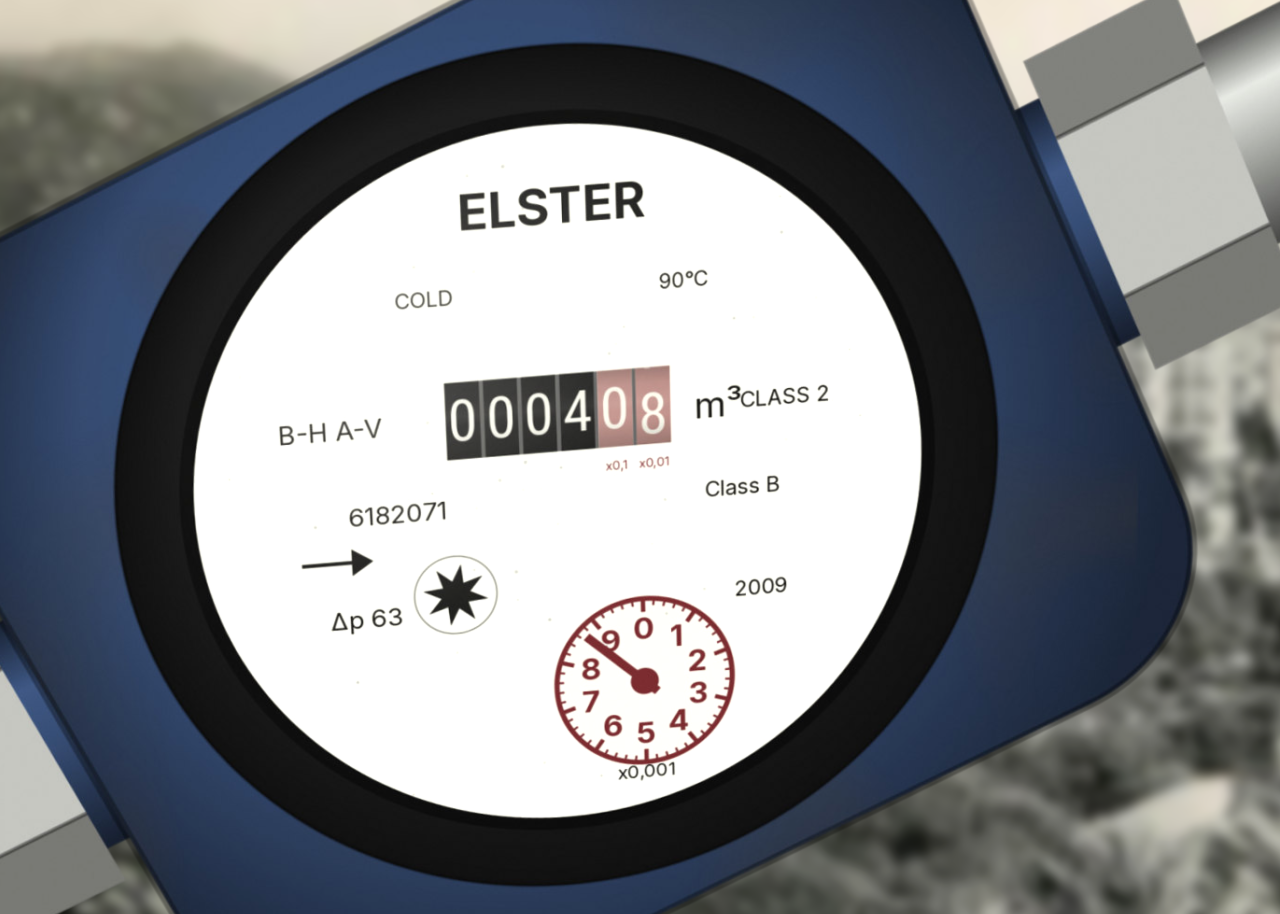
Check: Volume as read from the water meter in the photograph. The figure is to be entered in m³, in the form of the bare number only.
4.078
